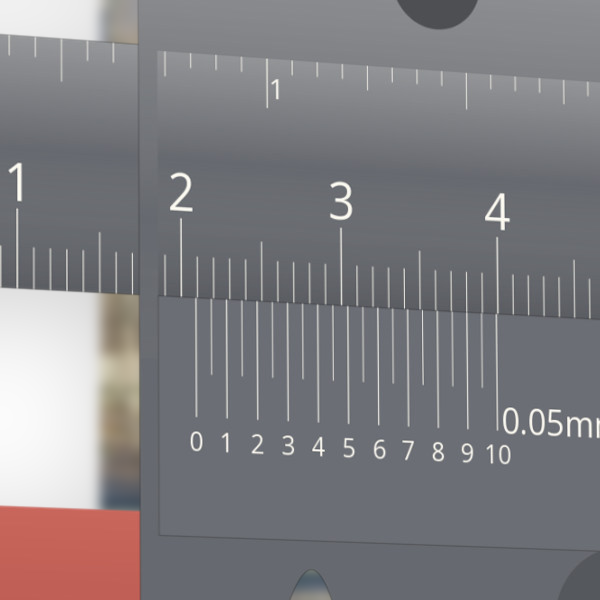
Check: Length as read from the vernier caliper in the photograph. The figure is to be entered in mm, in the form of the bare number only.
20.9
